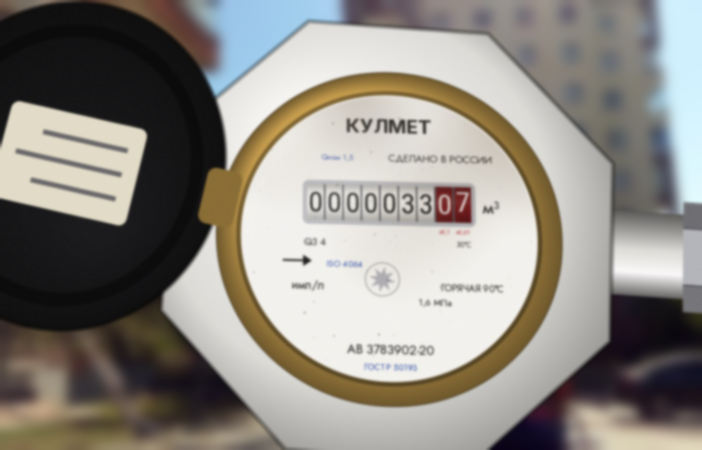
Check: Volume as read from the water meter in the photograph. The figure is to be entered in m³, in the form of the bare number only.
33.07
